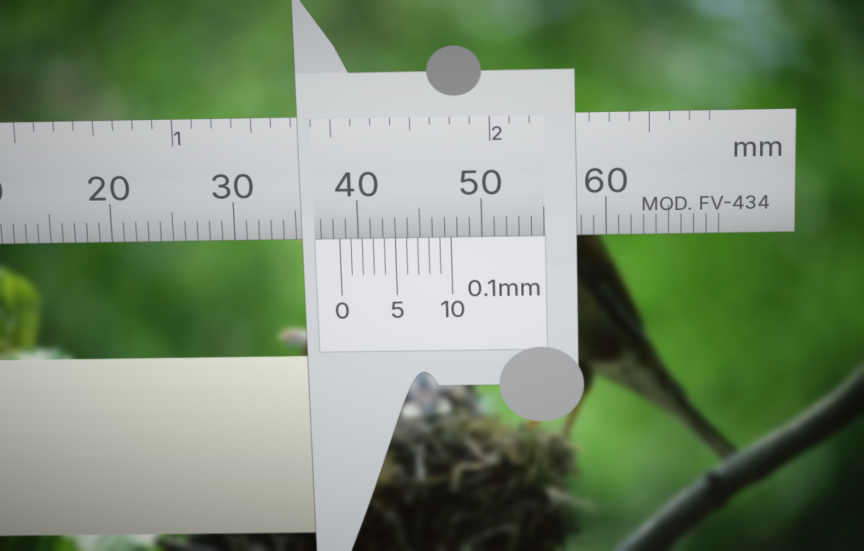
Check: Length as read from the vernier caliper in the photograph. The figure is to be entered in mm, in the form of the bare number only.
38.5
